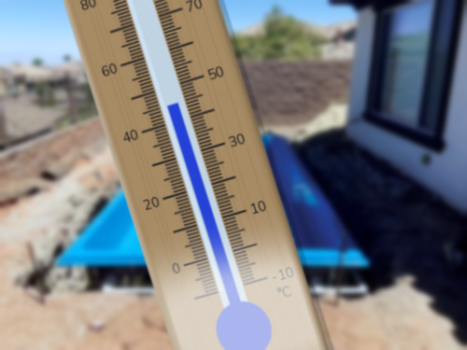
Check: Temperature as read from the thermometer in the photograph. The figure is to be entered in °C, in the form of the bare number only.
45
